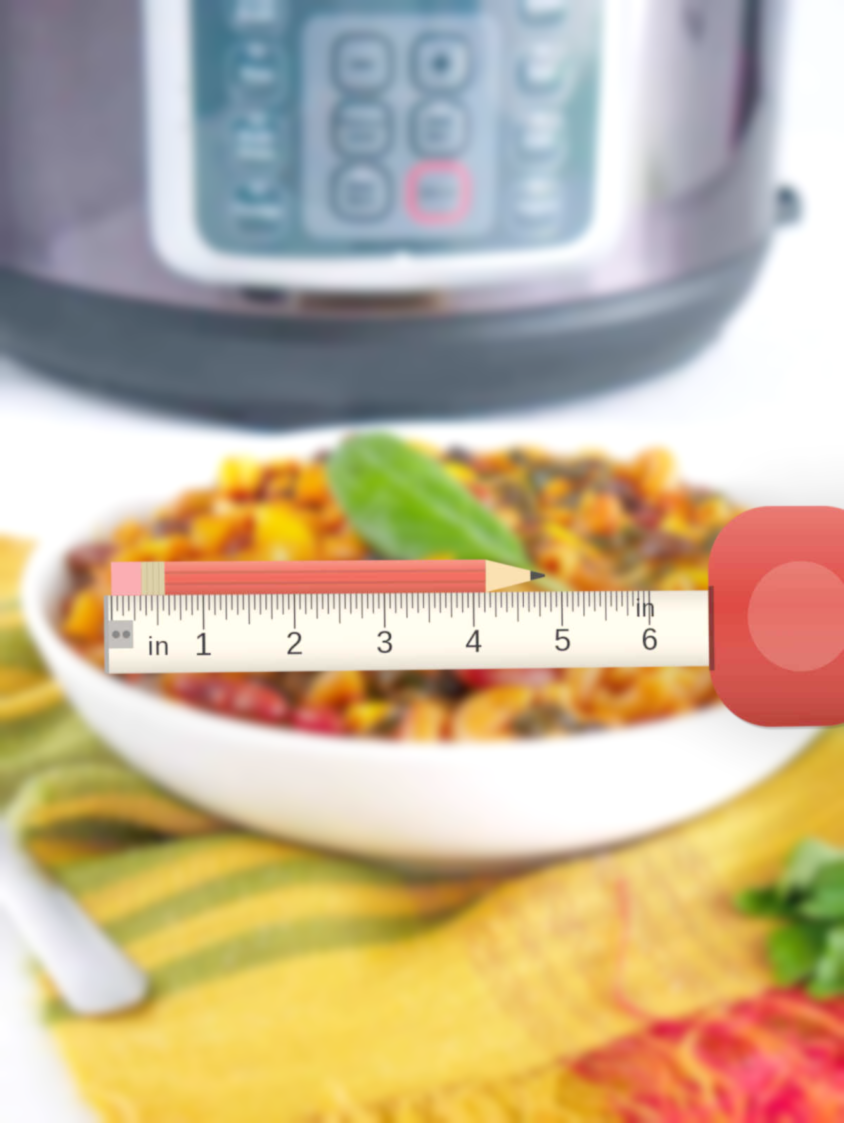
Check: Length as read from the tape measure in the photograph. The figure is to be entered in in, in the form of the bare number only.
4.8125
